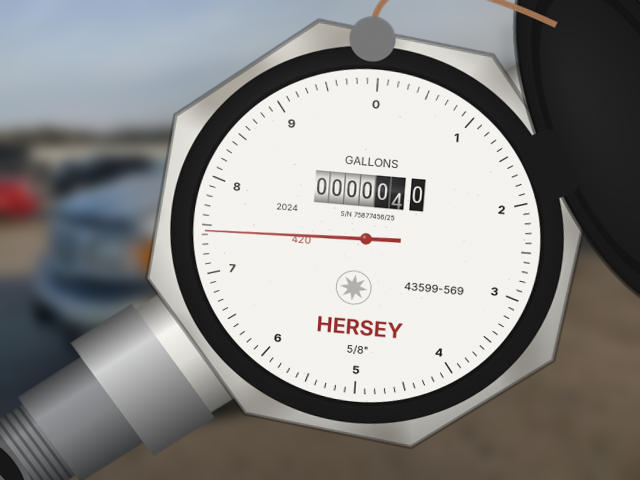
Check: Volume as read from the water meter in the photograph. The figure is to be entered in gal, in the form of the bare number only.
37.4
